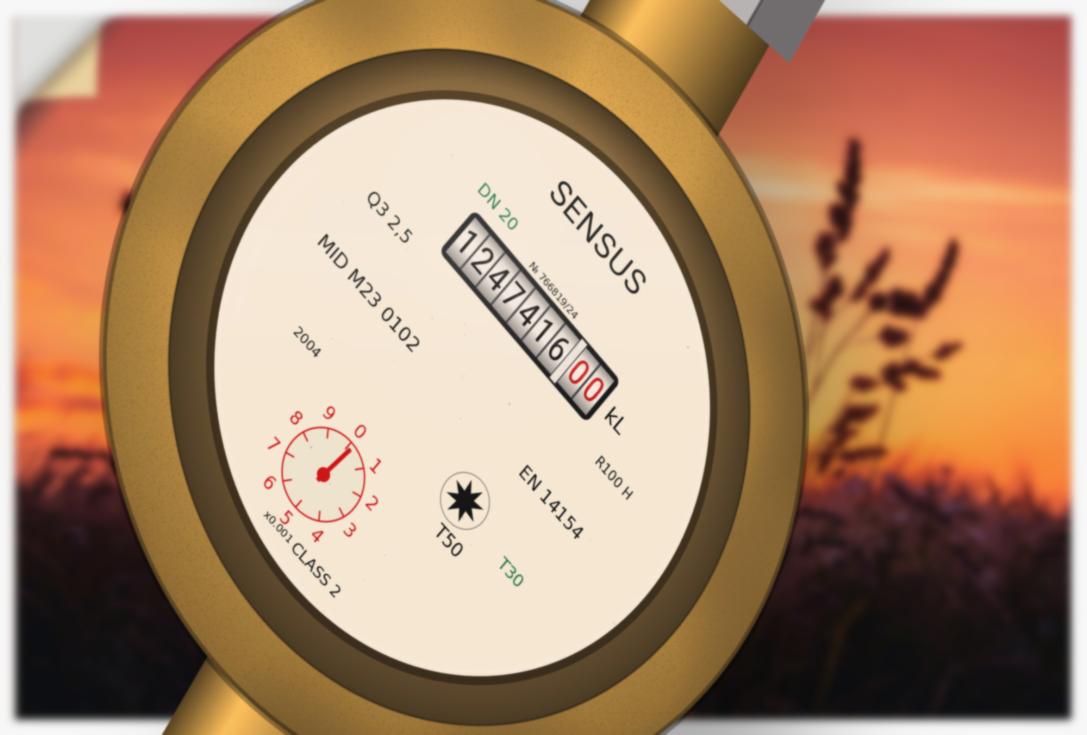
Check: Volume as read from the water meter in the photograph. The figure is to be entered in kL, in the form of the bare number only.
1247416.000
